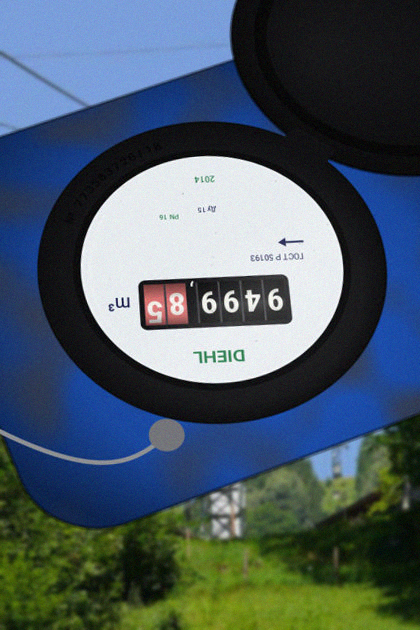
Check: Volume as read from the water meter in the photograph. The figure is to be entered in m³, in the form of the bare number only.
9499.85
